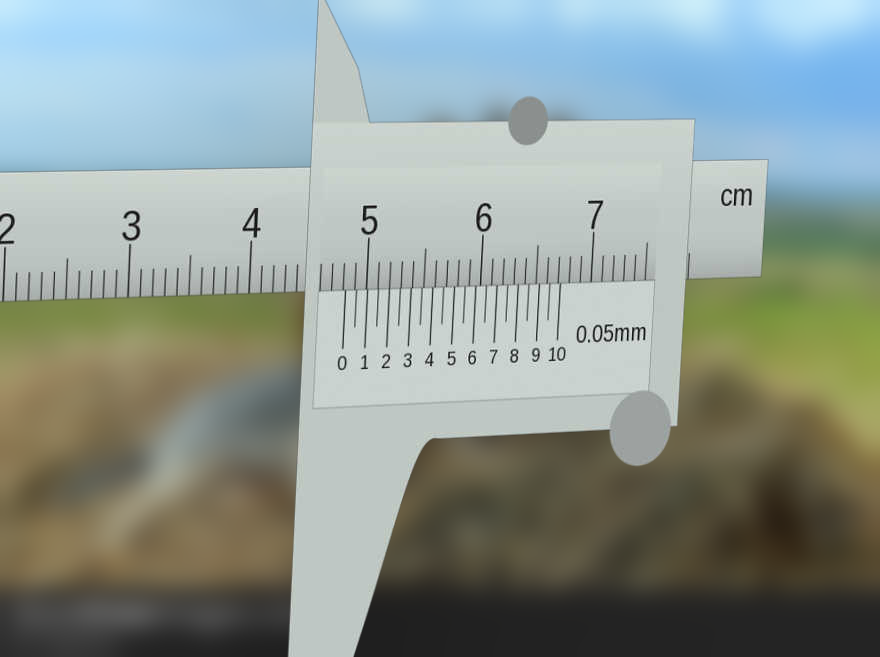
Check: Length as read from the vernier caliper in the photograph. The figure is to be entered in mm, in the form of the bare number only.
48.2
